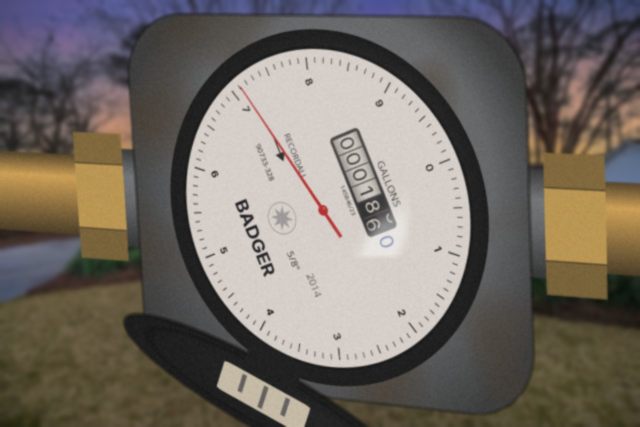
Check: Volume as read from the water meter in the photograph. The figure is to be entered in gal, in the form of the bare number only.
1857.1
